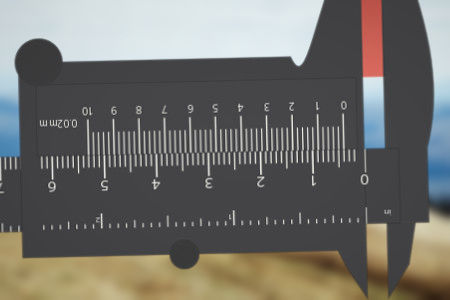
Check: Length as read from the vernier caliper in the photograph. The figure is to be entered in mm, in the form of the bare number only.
4.0
